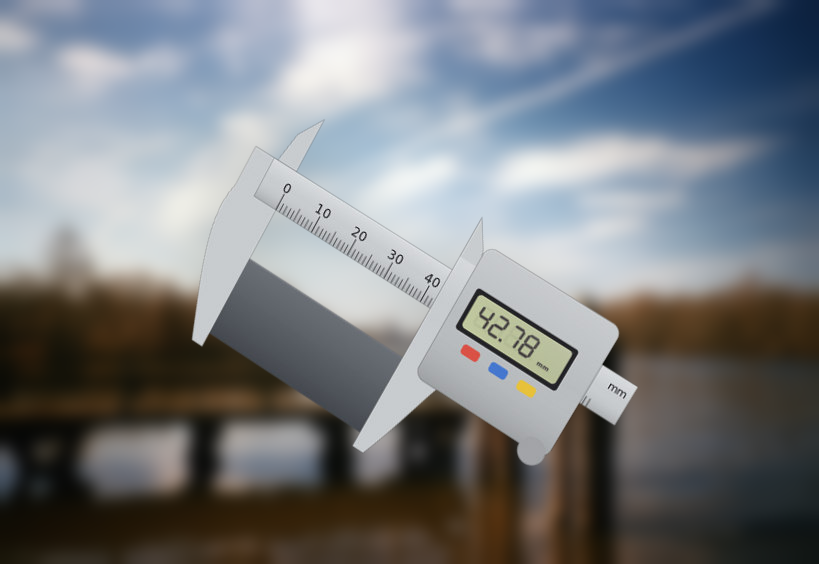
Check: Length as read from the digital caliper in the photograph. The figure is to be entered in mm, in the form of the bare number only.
42.78
